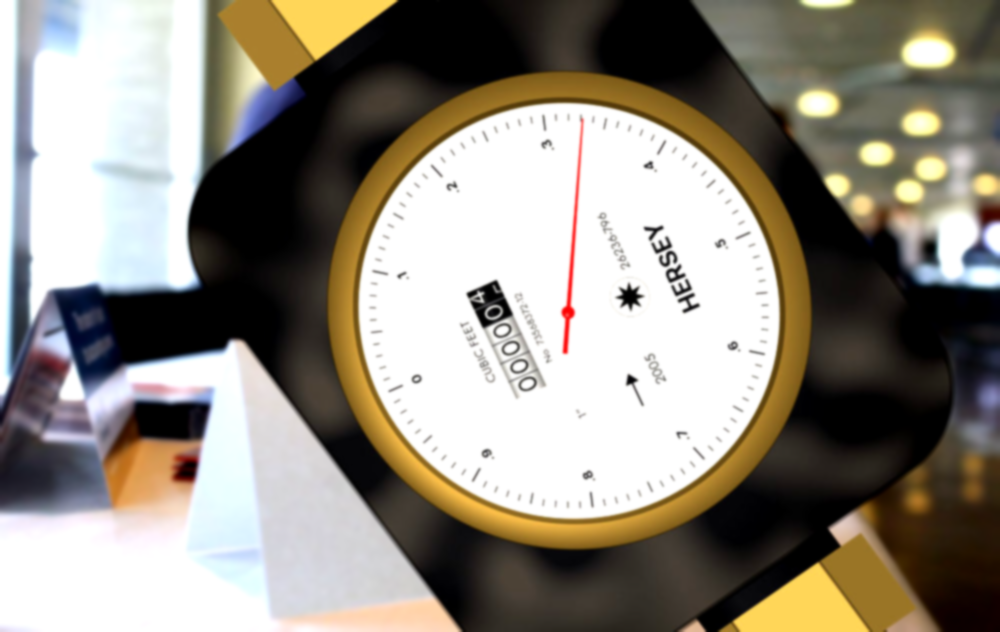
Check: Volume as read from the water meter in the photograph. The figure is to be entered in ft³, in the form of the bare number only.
4.33
